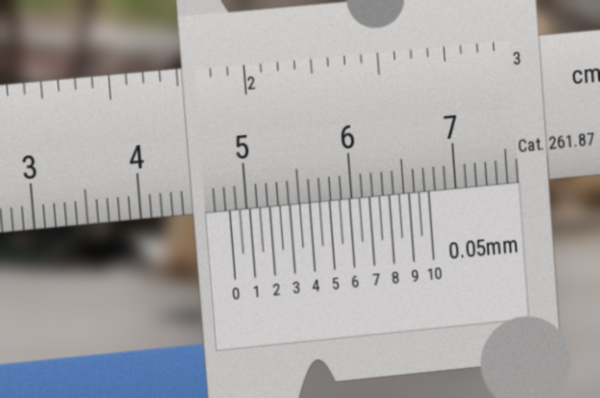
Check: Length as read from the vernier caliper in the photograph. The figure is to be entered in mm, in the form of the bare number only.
48.4
